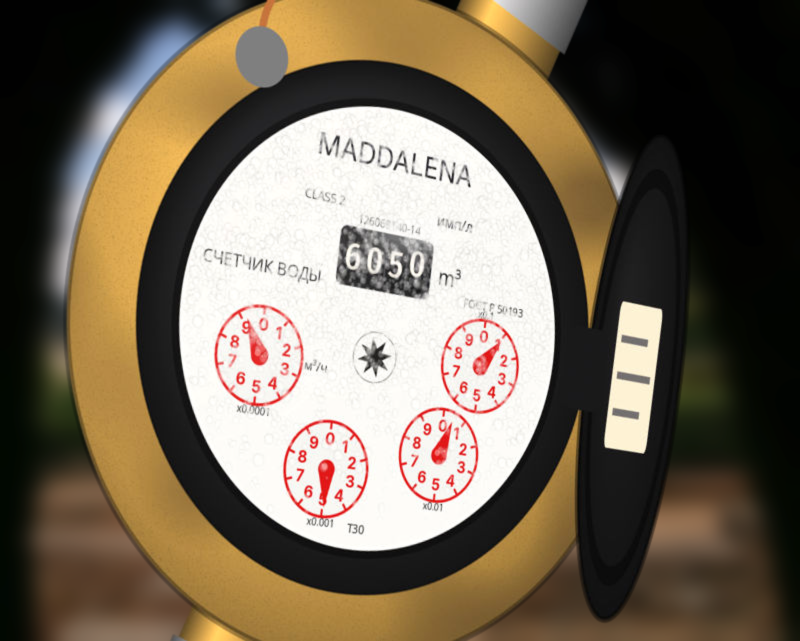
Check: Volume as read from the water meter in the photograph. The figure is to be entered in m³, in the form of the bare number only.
6050.1049
